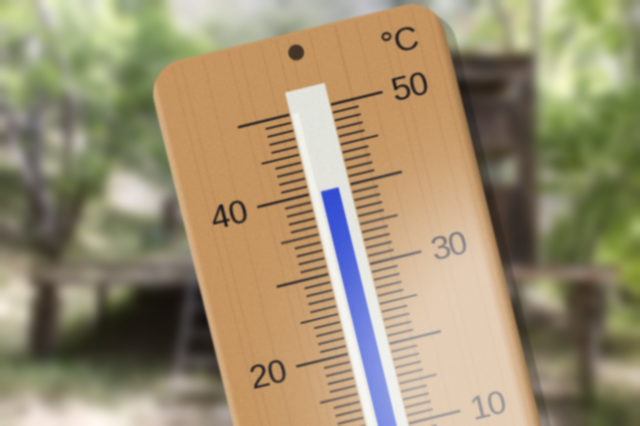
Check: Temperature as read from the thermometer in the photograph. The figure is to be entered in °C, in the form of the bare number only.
40
